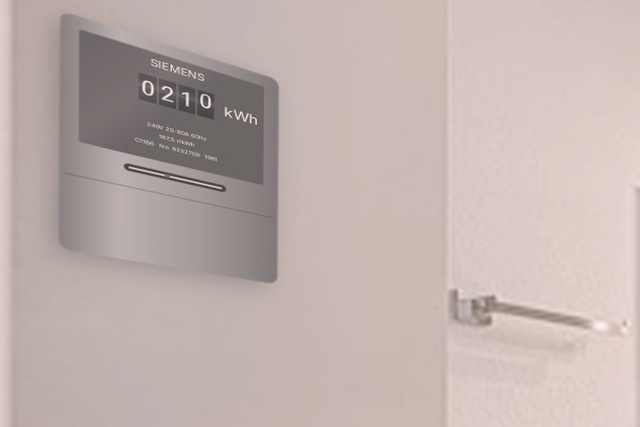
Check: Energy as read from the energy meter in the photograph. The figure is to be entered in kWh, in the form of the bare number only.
210
